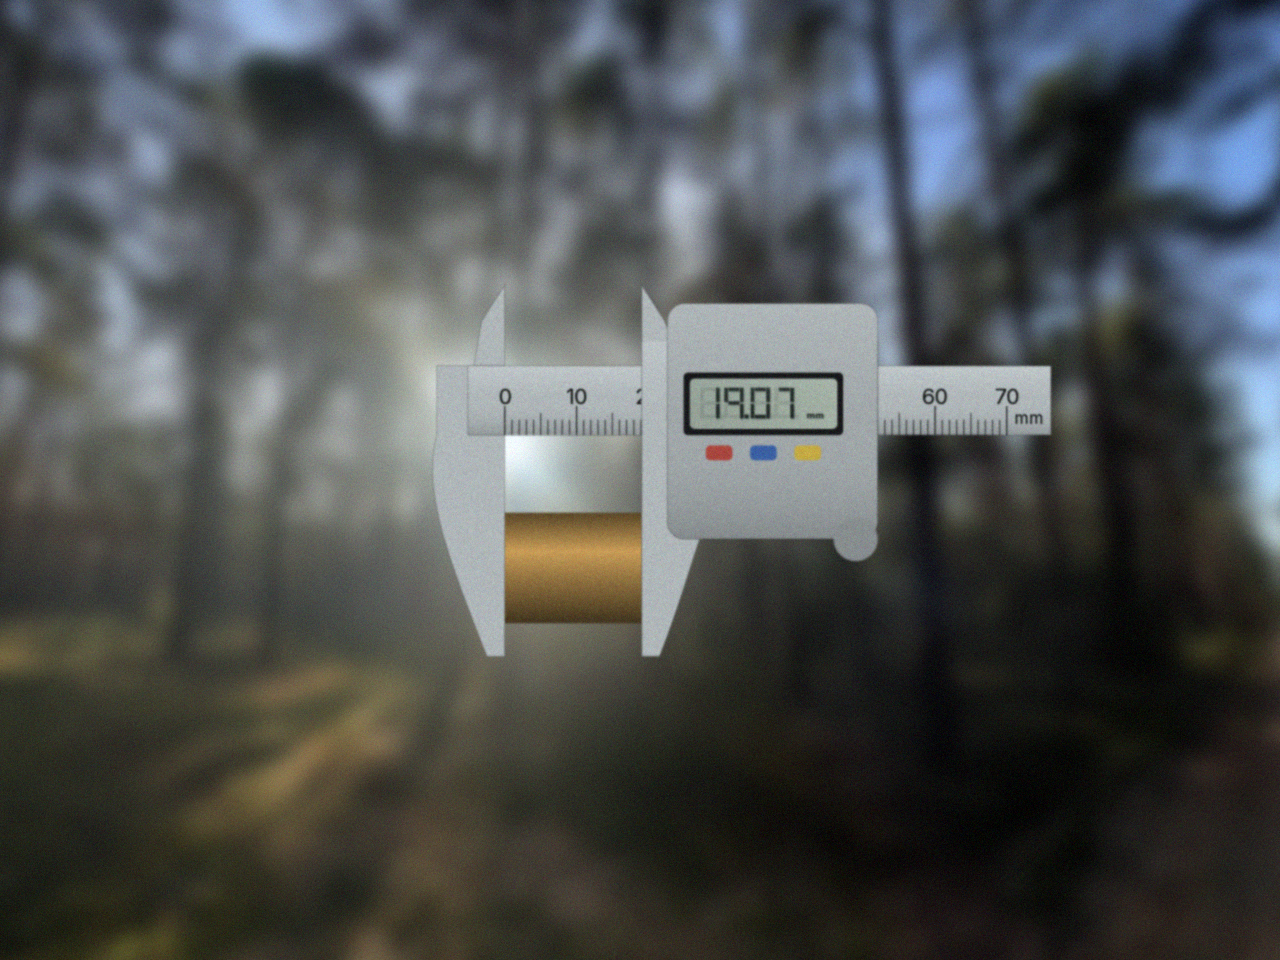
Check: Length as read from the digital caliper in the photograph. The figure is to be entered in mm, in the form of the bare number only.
19.07
